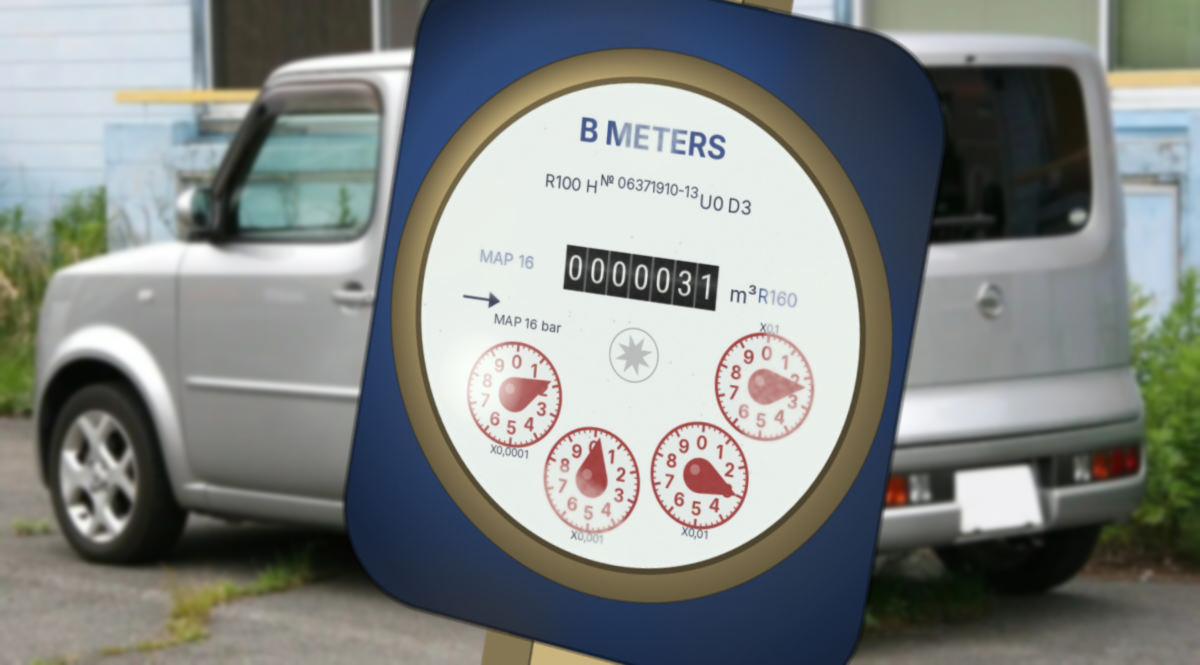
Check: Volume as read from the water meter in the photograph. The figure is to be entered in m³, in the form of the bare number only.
31.2301
